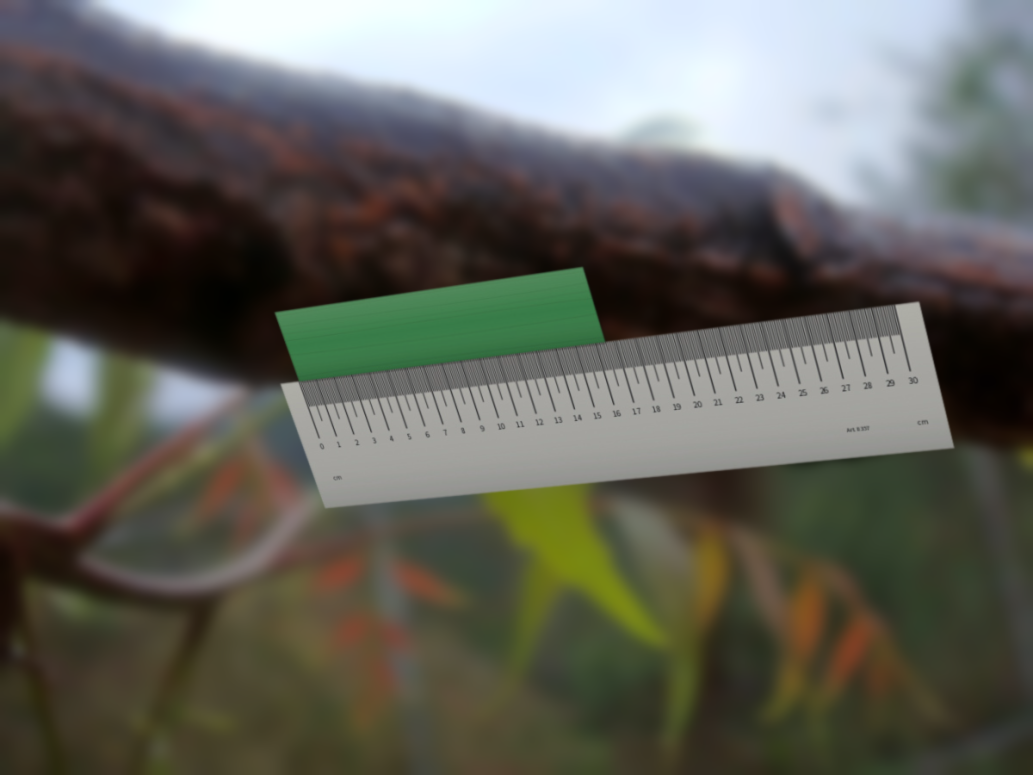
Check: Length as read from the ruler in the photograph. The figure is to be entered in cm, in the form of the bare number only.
16.5
